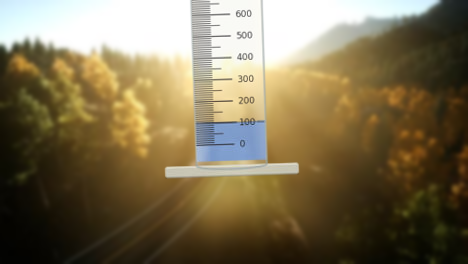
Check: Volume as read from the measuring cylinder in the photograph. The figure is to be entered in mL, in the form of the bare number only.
100
